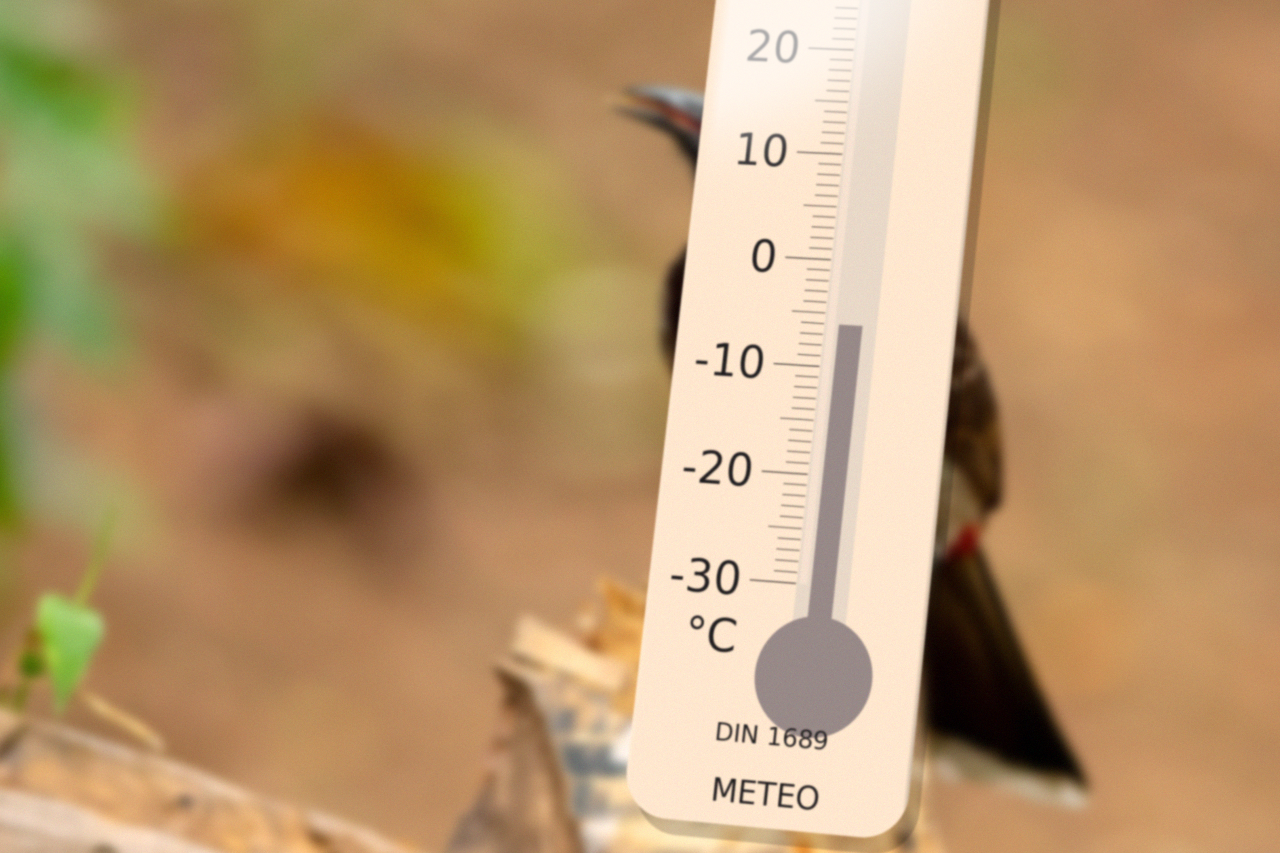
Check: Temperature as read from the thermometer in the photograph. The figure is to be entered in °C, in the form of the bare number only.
-6
